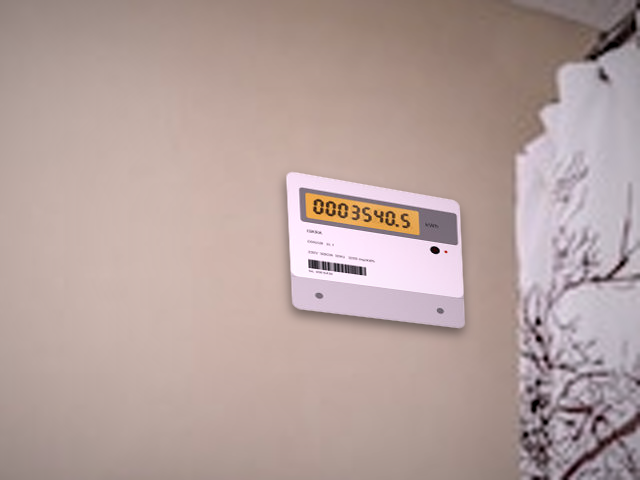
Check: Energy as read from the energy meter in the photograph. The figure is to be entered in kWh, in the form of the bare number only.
3540.5
